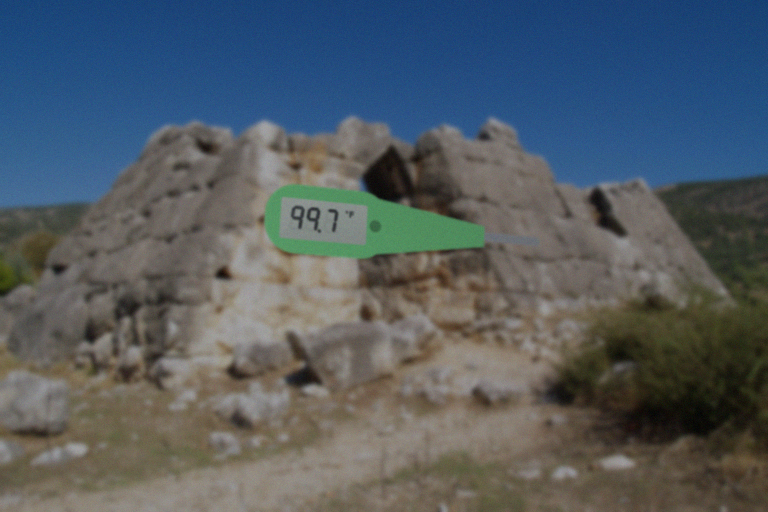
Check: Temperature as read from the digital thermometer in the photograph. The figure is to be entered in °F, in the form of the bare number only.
99.7
